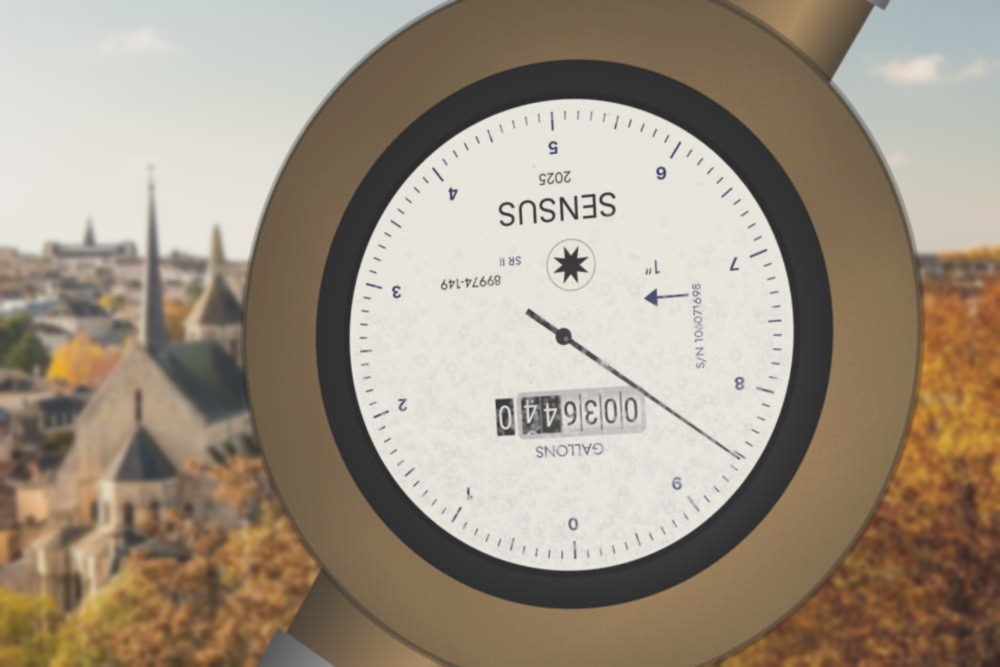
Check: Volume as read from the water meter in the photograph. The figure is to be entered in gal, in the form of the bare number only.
36438.5
